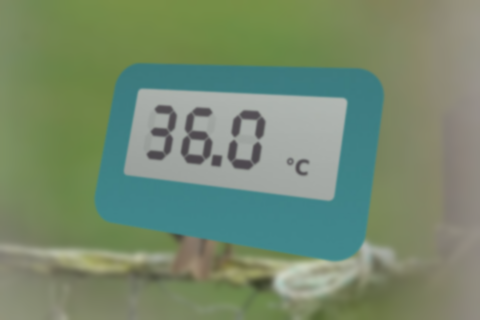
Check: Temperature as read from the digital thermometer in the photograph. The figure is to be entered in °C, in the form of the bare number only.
36.0
